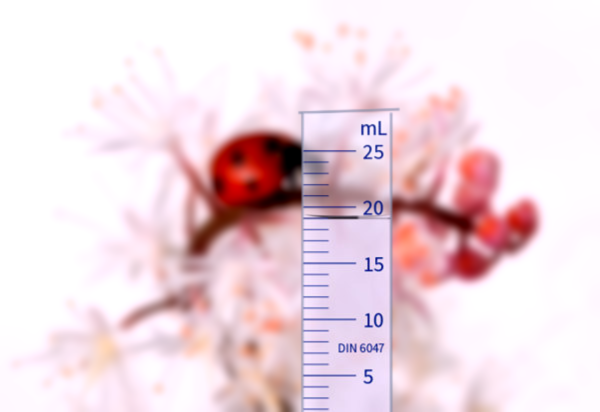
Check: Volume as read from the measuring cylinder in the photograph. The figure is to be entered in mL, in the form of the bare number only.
19
